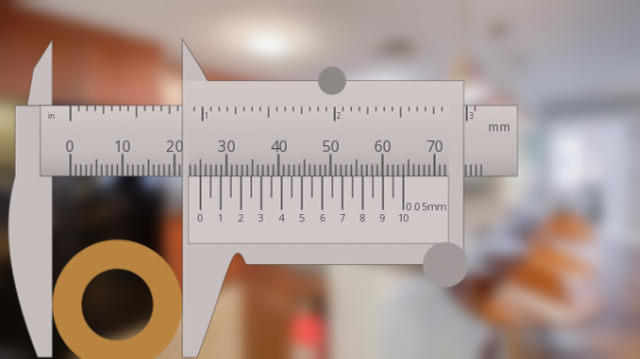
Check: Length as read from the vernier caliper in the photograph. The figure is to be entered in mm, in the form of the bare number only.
25.0
